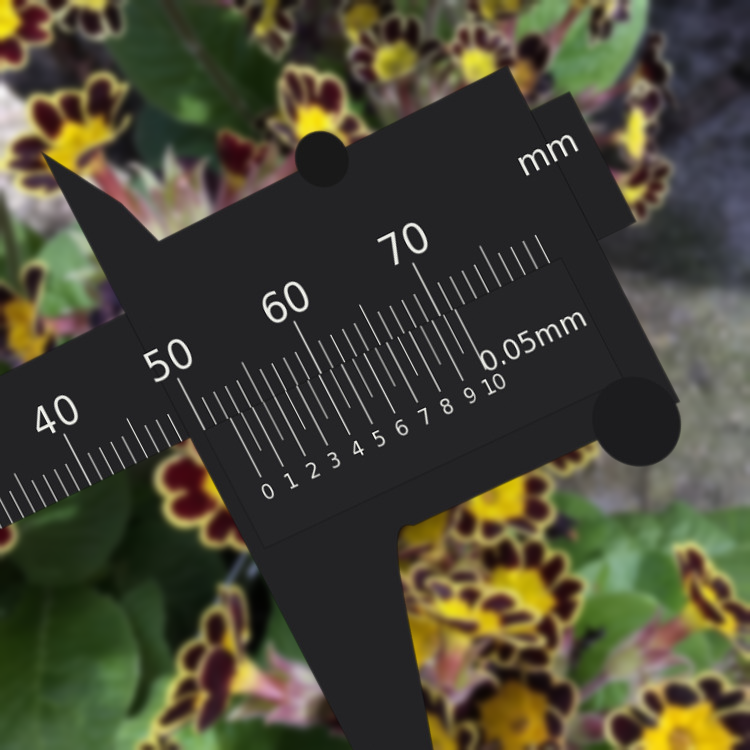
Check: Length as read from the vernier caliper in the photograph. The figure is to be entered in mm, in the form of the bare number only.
52.2
